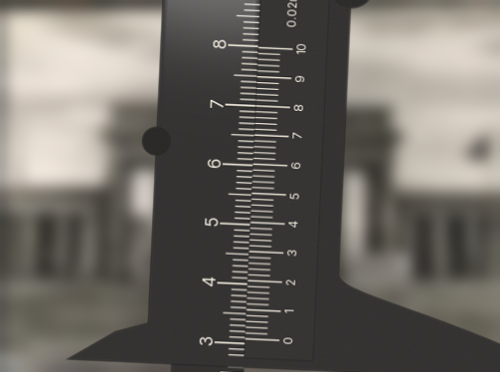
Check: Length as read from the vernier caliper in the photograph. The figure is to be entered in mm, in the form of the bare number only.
30.8
